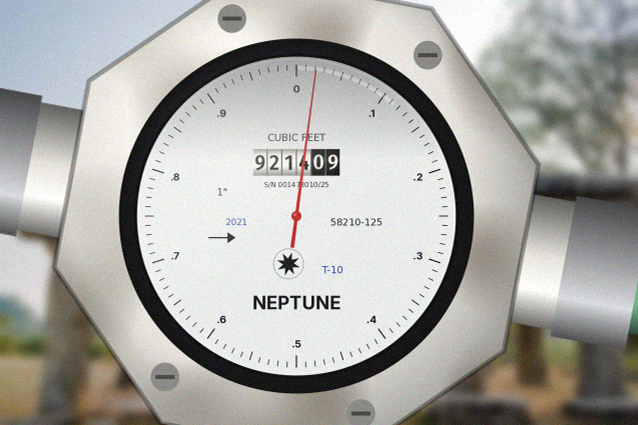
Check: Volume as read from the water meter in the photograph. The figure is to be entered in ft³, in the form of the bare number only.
921409.02
